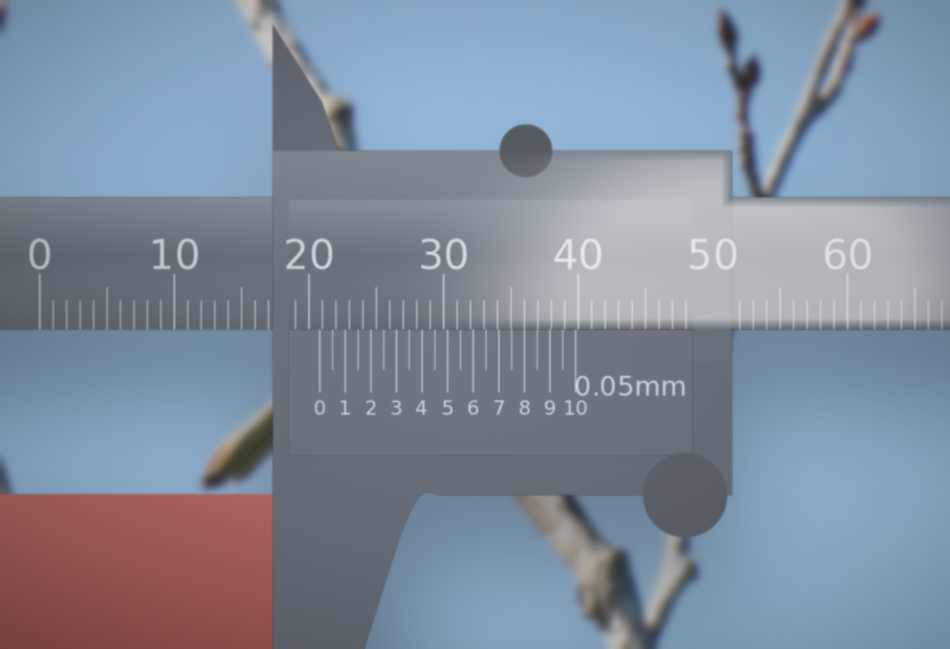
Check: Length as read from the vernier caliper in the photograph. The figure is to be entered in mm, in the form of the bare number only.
20.8
